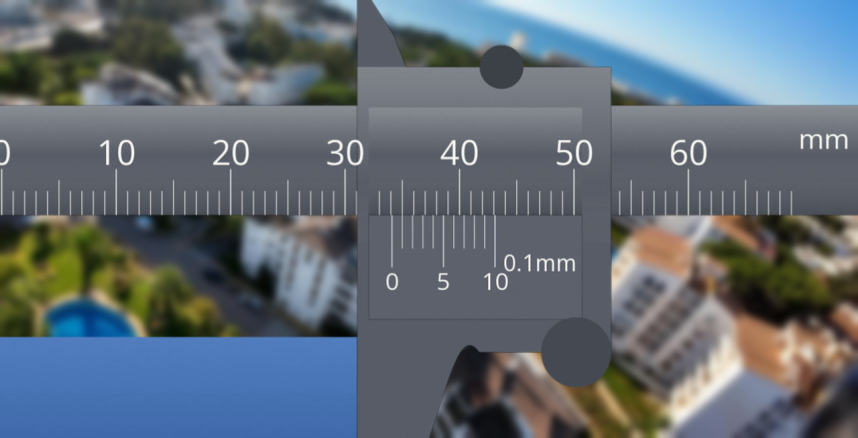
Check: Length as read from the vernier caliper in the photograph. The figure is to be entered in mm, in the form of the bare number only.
34.1
